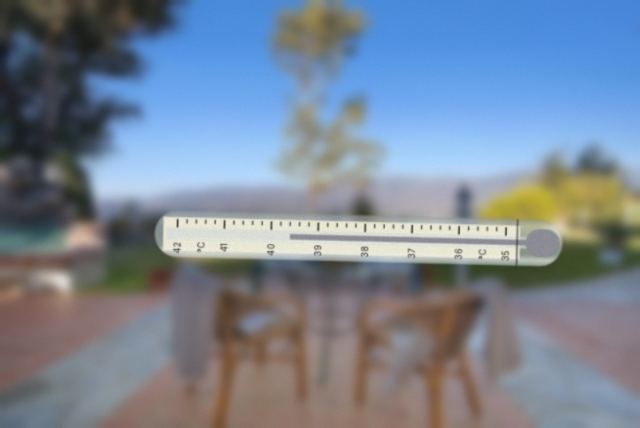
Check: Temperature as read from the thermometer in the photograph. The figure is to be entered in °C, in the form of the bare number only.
39.6
